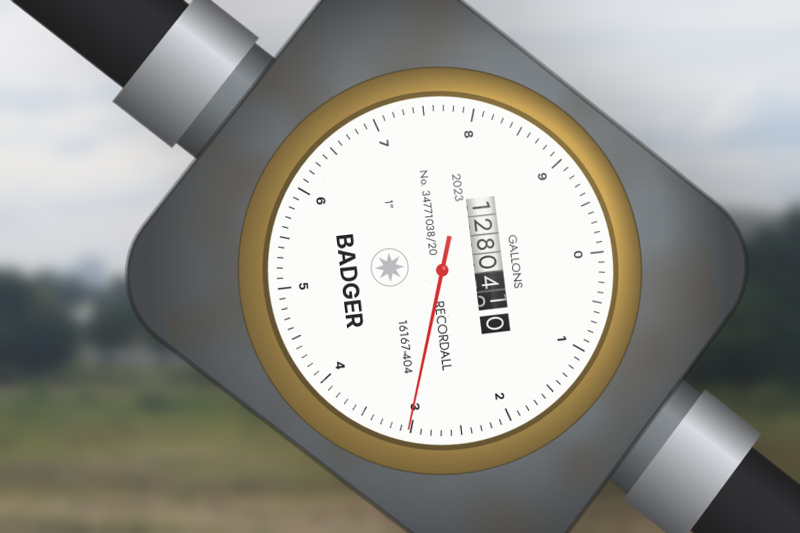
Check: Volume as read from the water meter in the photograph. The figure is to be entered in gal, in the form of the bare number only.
1280413.0
